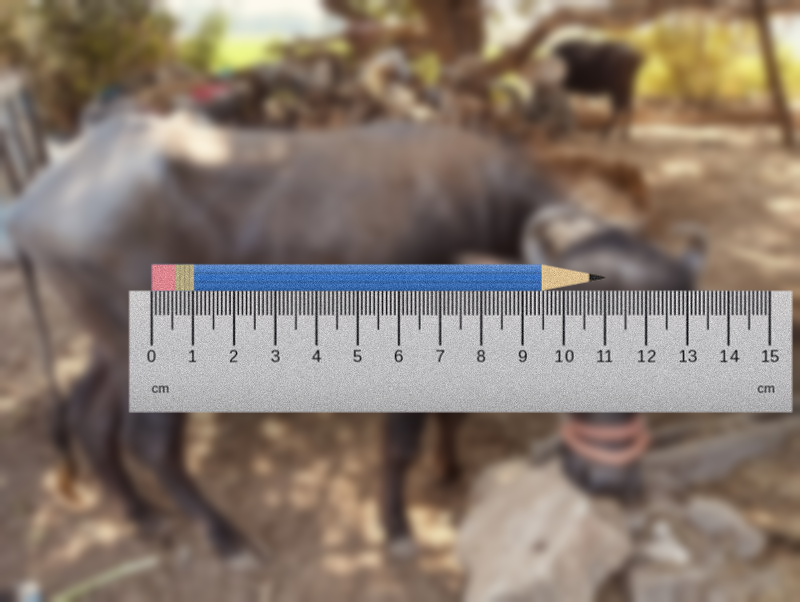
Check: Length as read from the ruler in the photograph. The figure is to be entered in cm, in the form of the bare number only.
11
